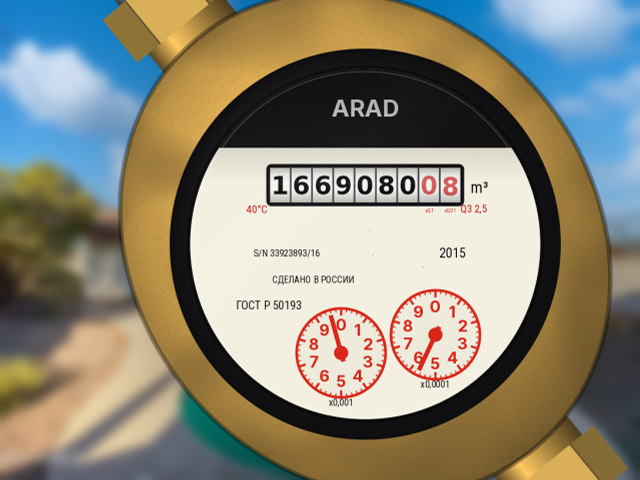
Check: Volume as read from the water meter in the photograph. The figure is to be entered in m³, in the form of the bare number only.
1669080.0795
